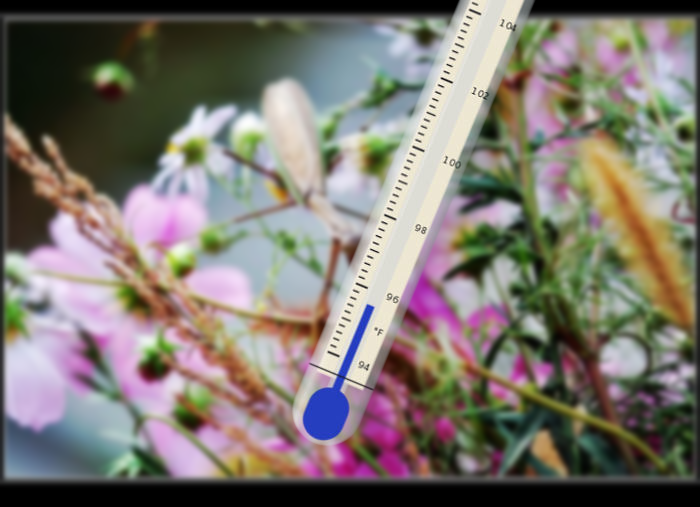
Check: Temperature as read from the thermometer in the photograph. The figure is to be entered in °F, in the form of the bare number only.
95.6
